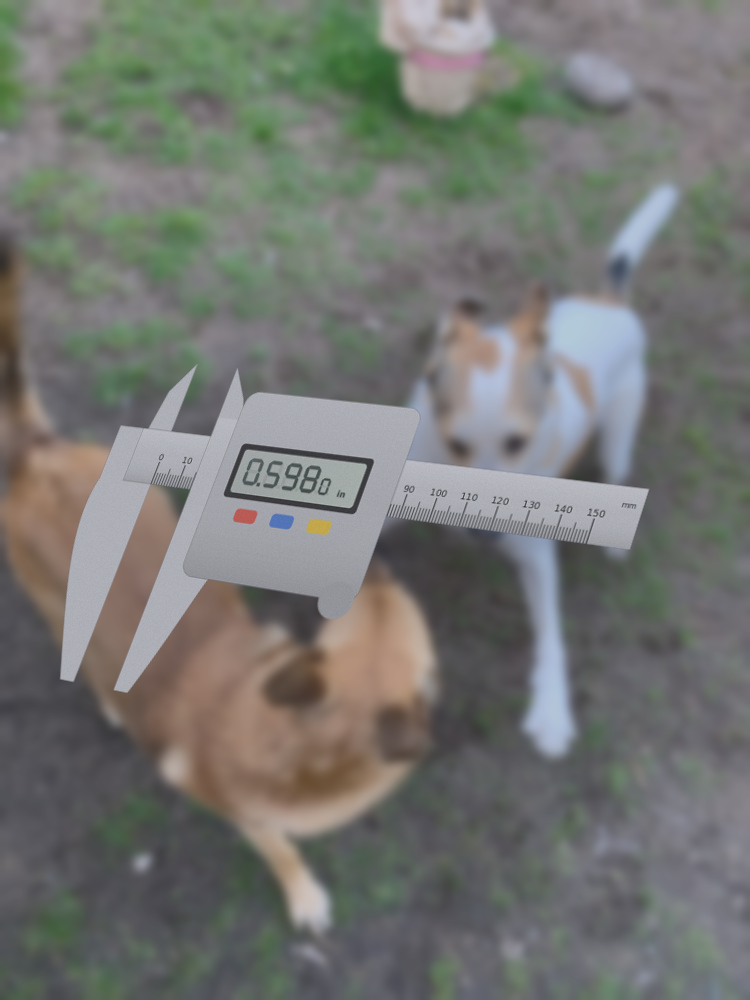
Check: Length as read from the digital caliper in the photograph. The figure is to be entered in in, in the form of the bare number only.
0.5980
